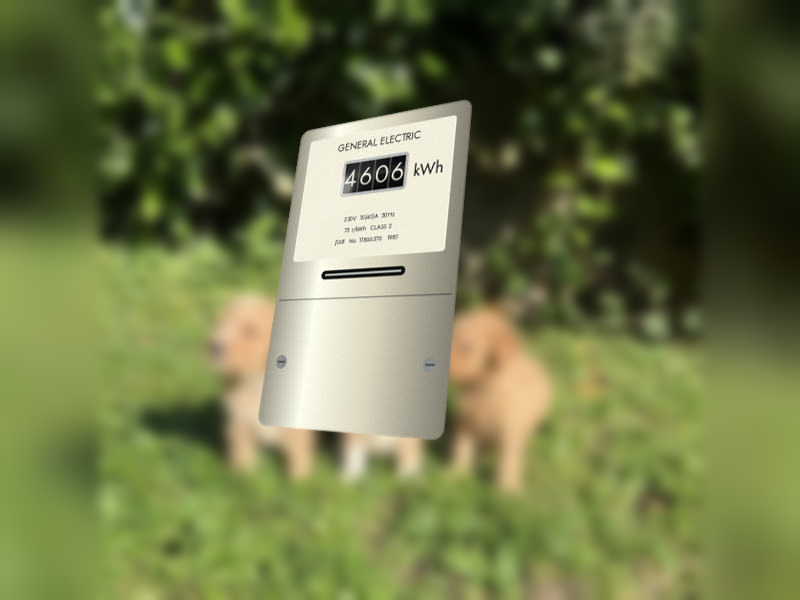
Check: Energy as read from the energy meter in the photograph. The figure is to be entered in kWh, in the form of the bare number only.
4606
